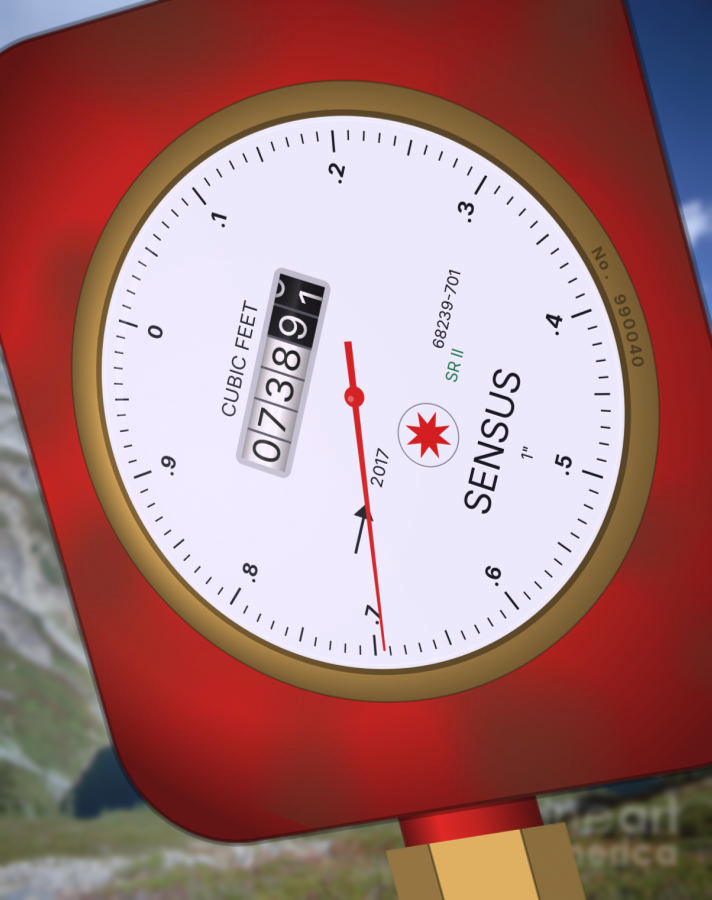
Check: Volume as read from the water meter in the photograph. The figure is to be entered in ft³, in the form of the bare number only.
73890.69
